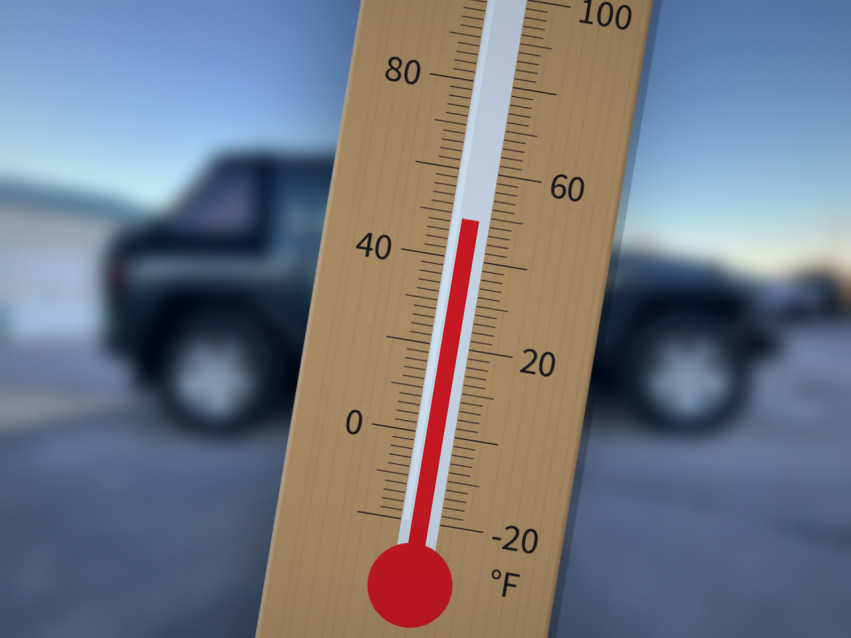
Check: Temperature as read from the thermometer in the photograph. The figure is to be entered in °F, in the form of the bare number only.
49
